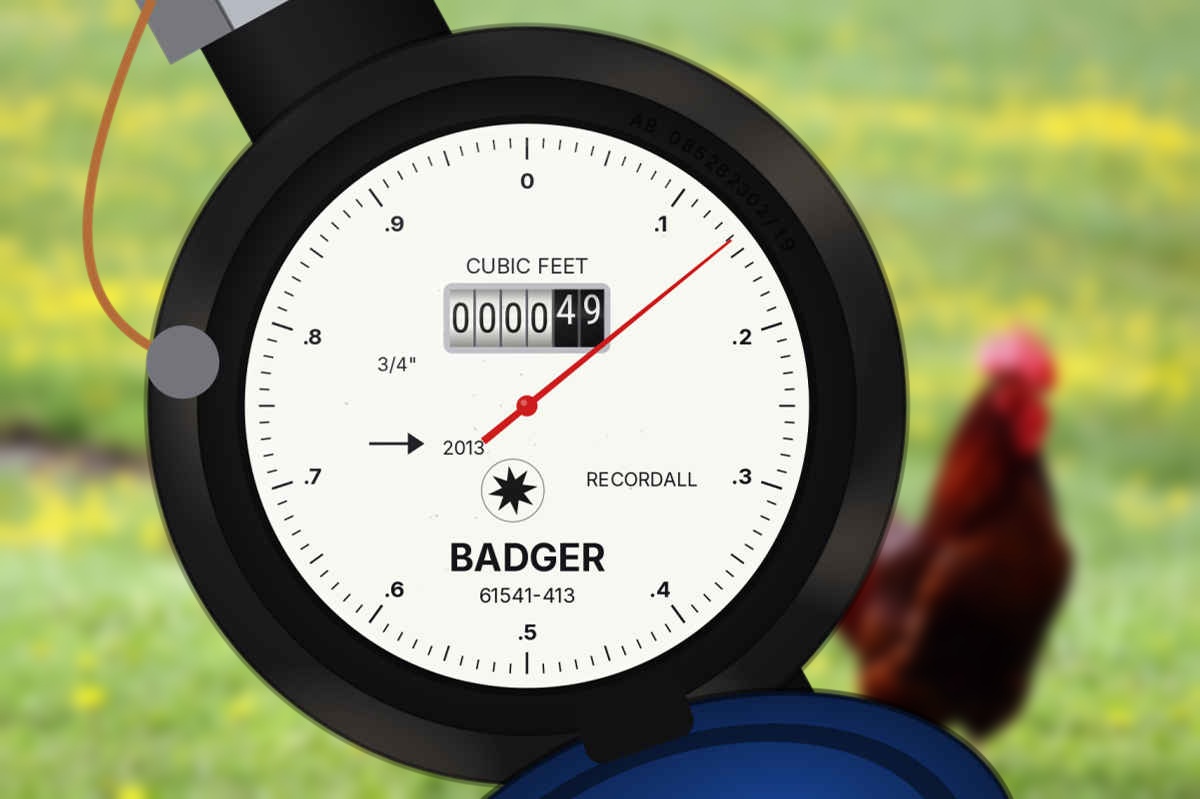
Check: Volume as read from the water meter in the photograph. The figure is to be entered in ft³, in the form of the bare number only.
49.14
